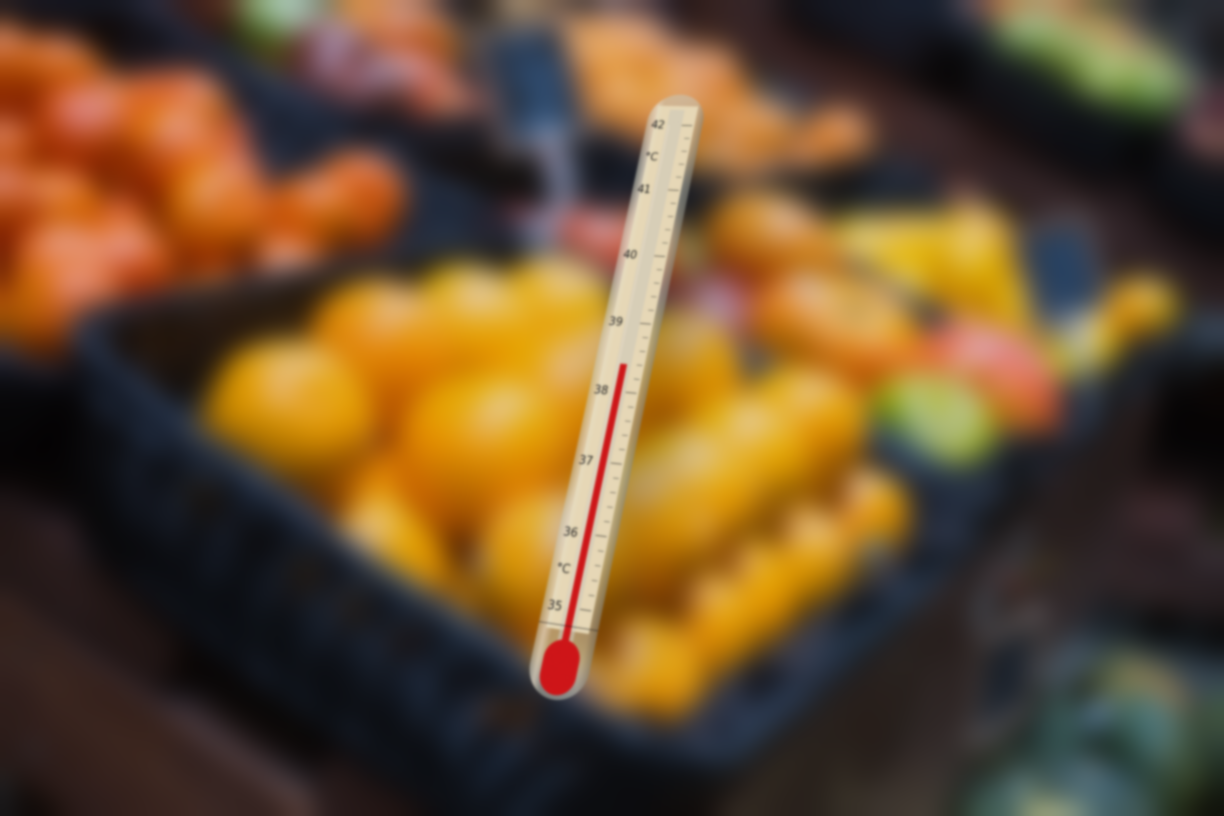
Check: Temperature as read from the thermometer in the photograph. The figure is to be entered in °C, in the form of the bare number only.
38.4
